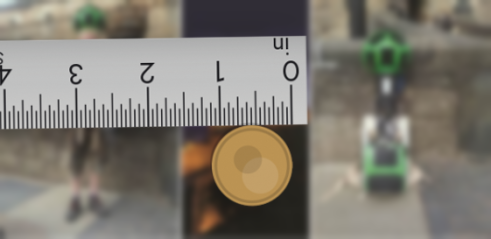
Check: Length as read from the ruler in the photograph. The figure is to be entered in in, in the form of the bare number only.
1.125
